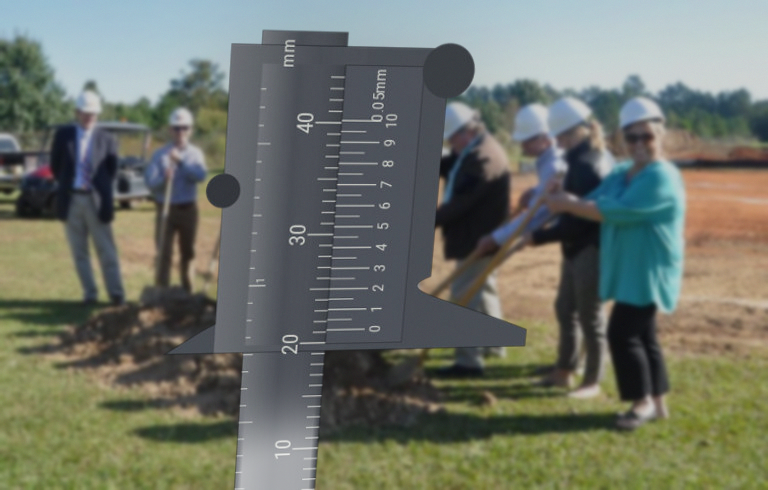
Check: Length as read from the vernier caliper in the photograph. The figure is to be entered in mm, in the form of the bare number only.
21.2
